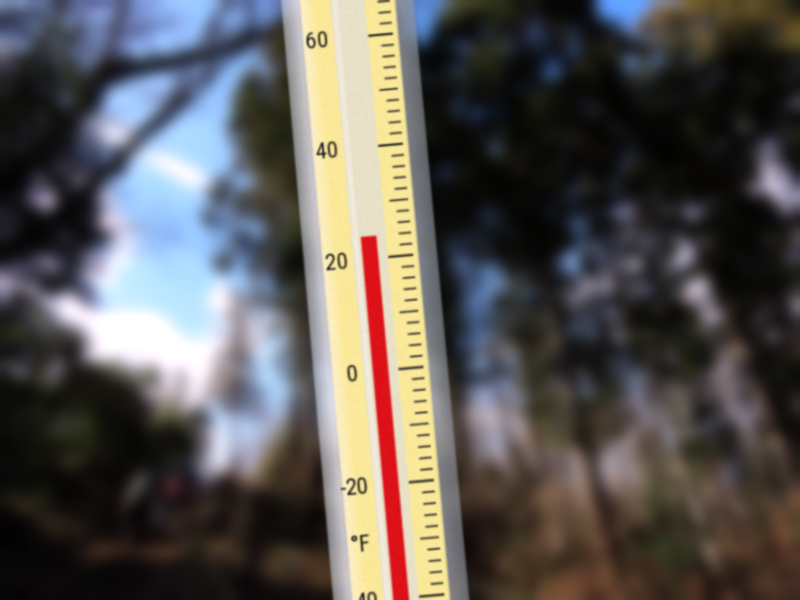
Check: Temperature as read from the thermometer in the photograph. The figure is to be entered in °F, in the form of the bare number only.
24
